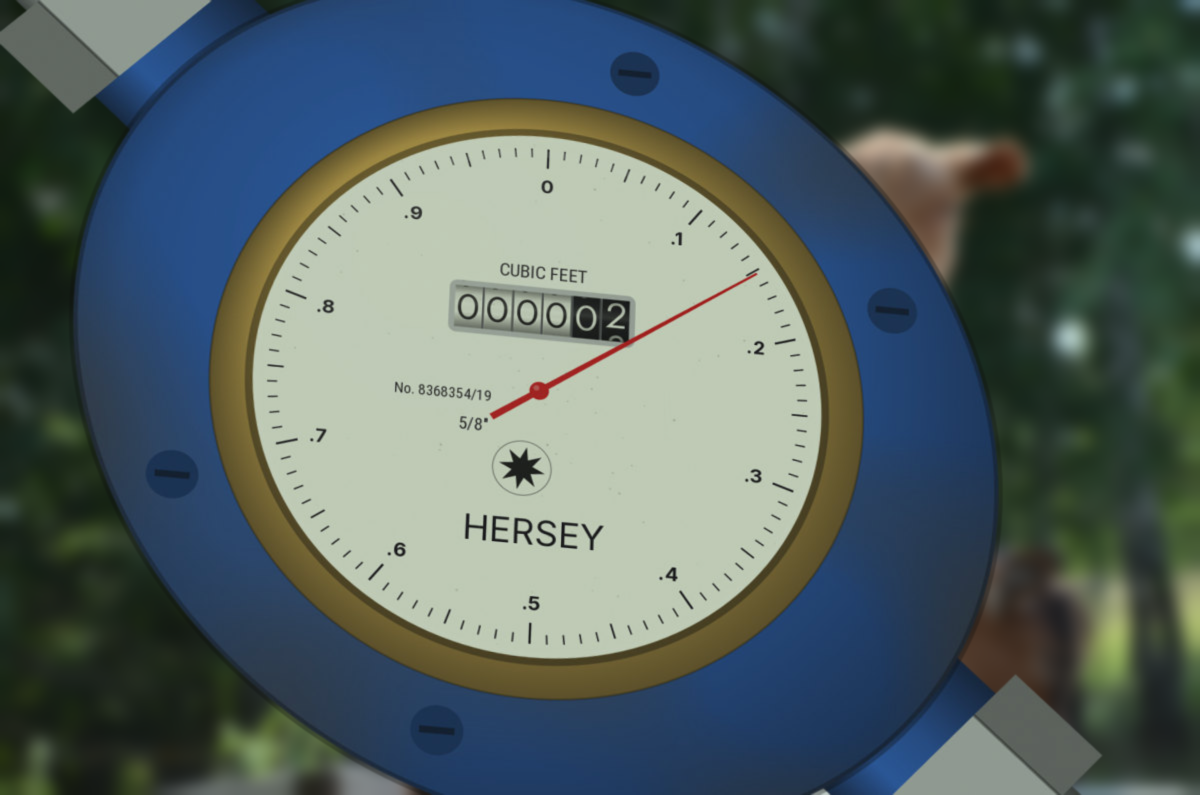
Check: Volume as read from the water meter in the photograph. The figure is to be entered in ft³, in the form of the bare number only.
2.15
